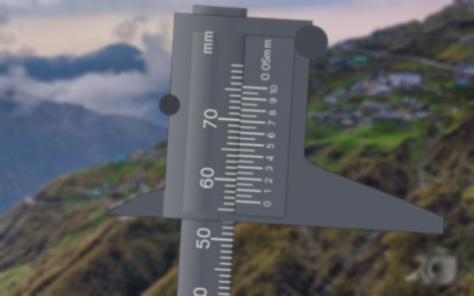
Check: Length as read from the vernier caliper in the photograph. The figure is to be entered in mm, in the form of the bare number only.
56.5
